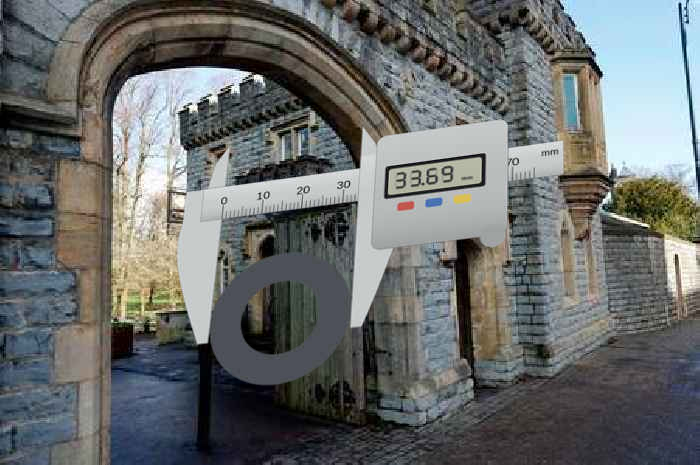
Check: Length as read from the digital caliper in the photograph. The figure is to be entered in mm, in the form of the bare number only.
33.69
